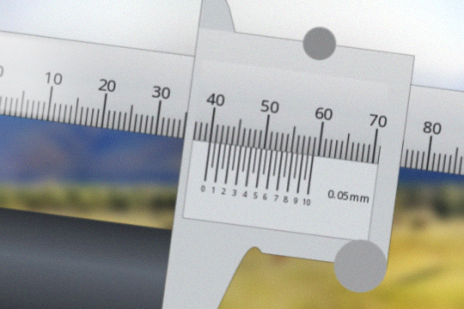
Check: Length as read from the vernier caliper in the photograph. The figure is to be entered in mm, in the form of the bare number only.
40.0
